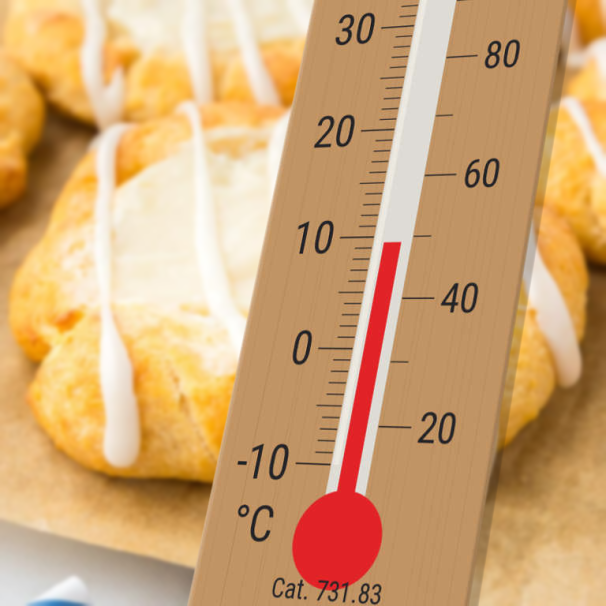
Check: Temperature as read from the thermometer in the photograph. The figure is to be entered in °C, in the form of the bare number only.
9.5
